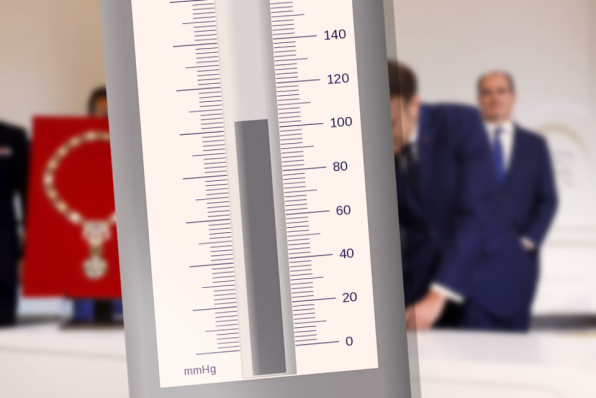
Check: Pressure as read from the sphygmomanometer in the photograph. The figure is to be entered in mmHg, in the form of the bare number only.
104
